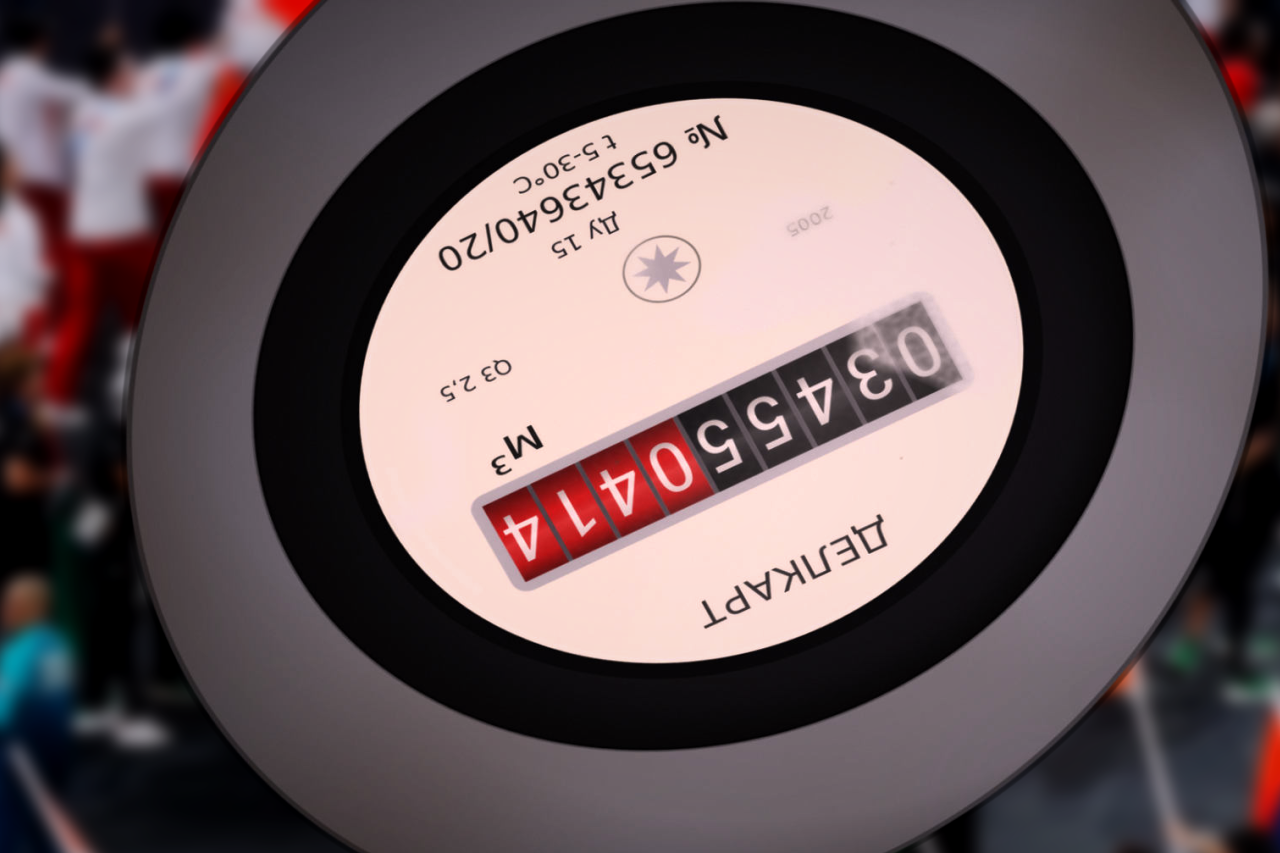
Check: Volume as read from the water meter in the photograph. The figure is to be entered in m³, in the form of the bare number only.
3455.0414
